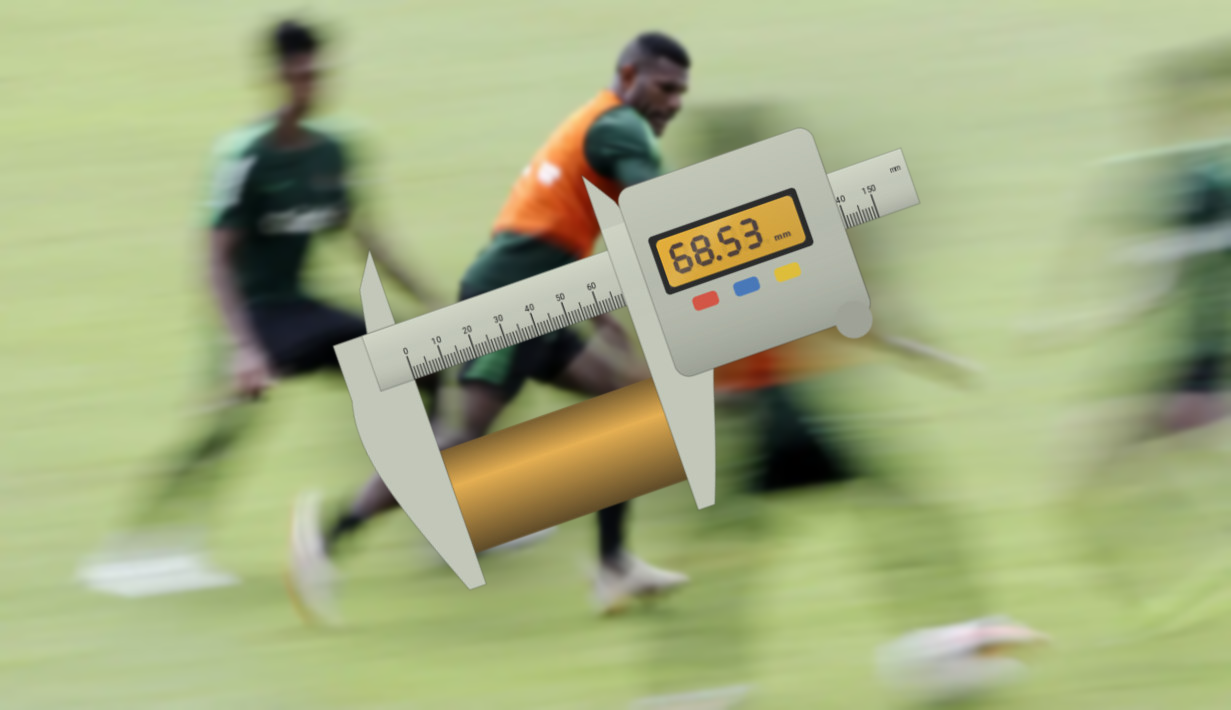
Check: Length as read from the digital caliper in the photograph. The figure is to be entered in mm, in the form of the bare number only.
68.53
